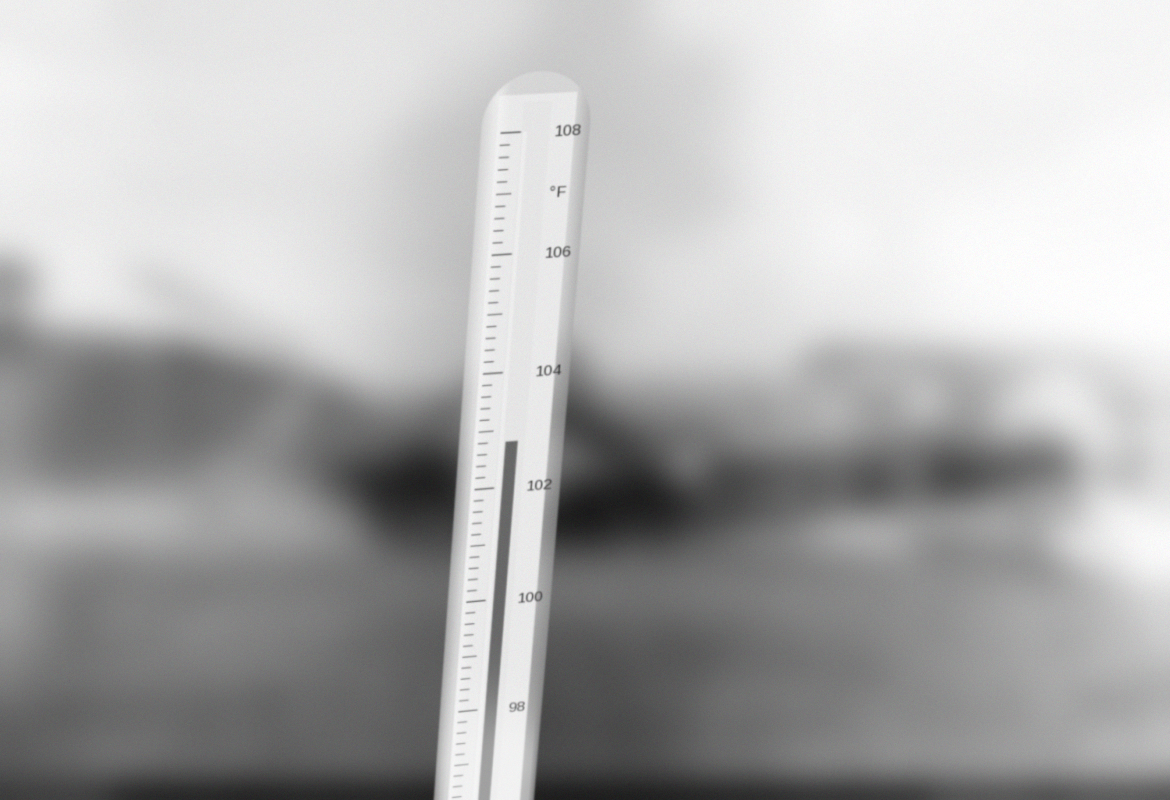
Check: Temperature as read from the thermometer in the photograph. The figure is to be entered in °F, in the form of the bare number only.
102.8
